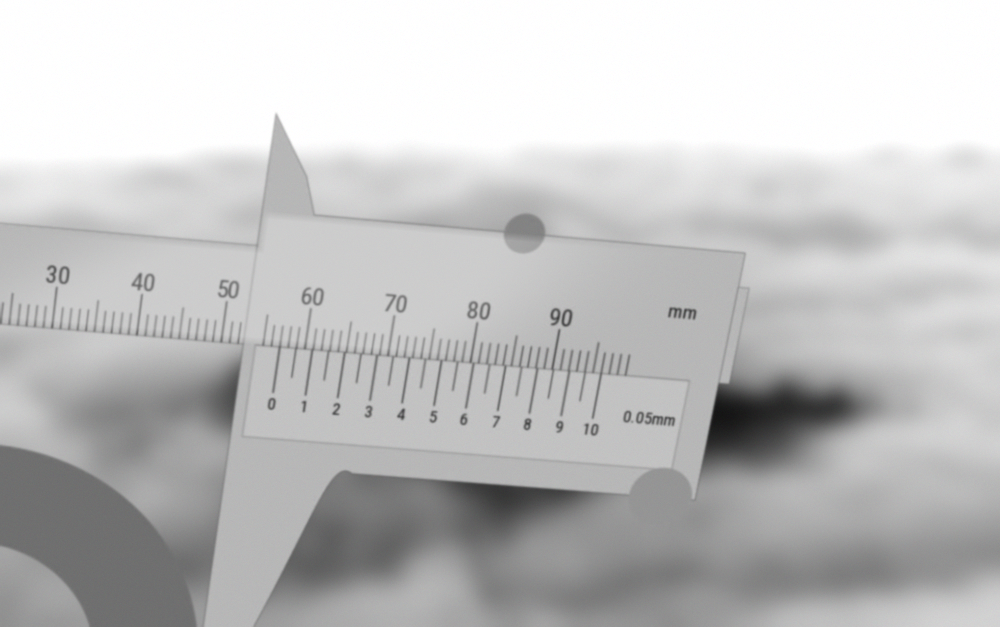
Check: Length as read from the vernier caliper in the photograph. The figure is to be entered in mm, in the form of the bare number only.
57.0
